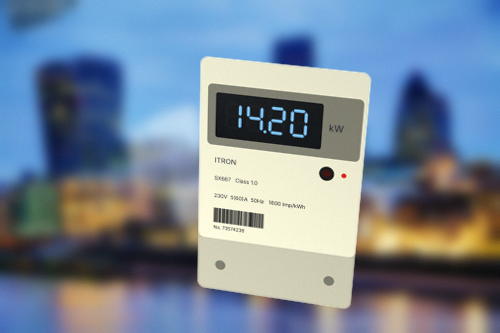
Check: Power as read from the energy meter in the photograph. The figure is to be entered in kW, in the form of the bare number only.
14.20
